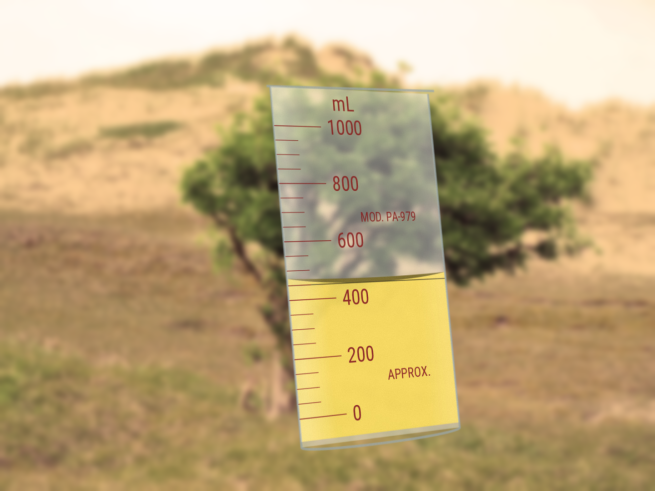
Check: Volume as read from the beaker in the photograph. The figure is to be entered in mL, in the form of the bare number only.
450
